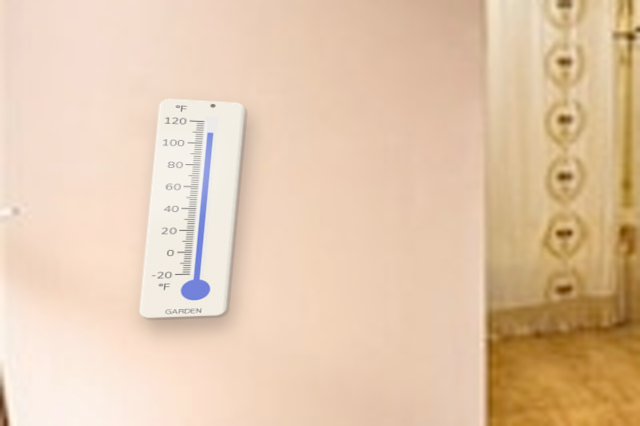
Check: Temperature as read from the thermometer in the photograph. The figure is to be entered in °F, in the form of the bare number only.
110
